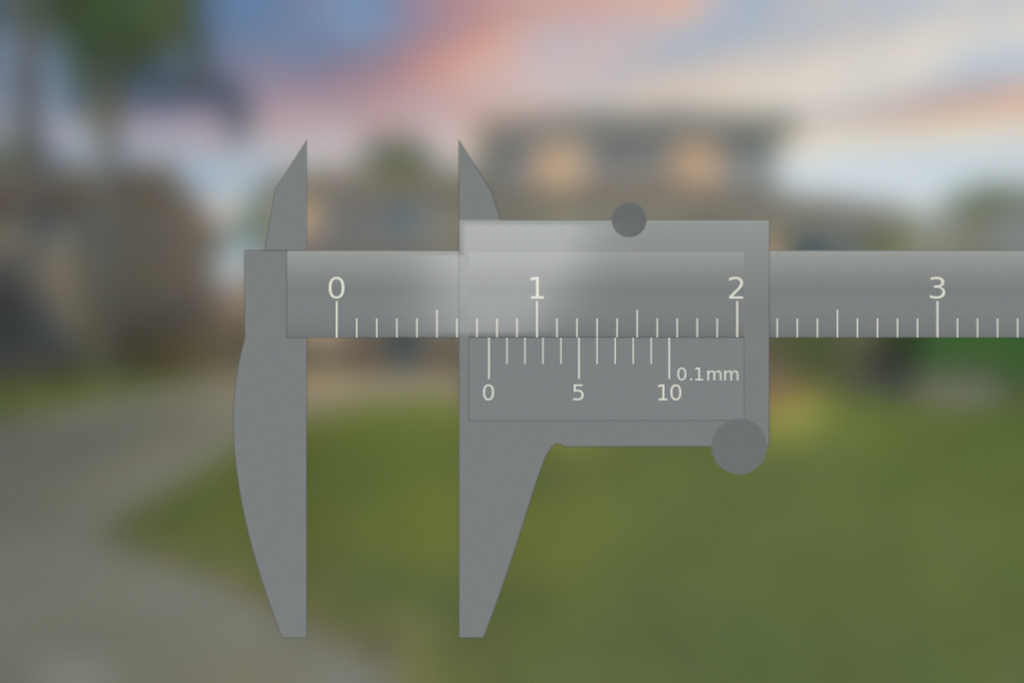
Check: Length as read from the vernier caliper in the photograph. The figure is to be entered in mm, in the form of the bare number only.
7.6
